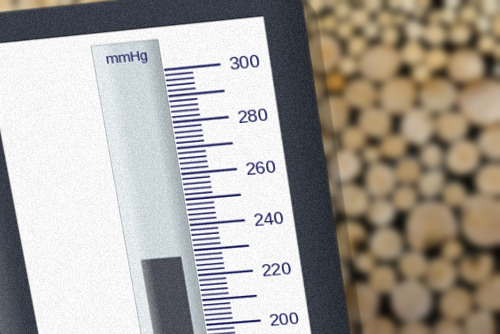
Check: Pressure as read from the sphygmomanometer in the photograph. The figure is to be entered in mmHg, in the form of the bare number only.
228
